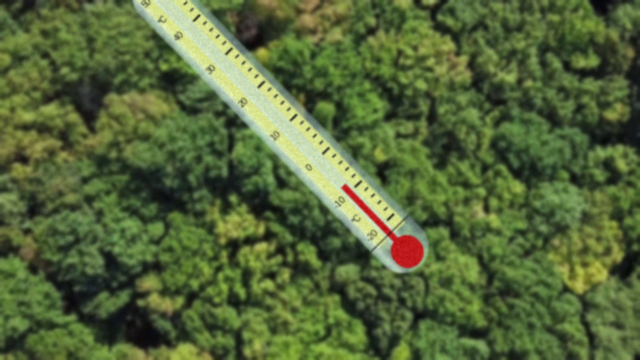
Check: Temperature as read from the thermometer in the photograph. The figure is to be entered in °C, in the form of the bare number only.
-8
